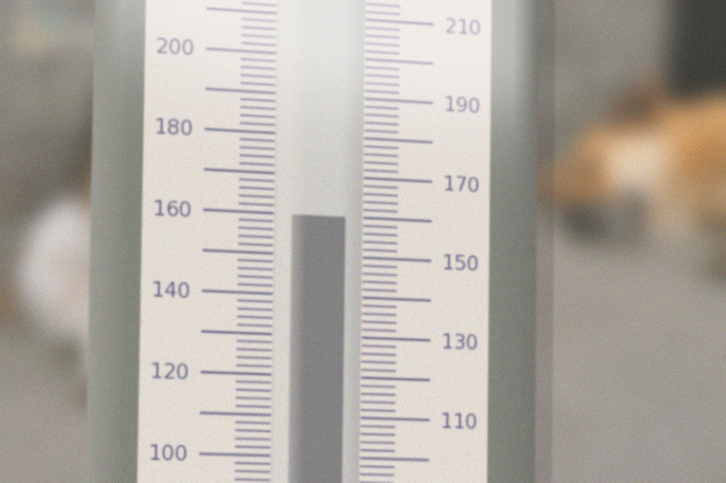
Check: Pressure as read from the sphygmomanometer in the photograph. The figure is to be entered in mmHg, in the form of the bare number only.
160
